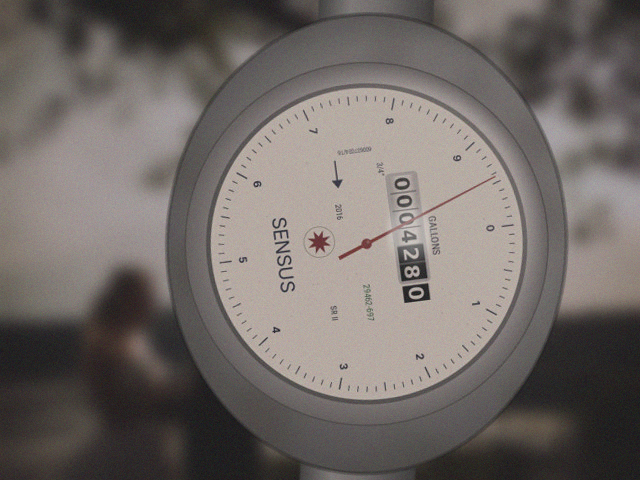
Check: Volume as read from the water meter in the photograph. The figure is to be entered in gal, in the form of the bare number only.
4279.4
